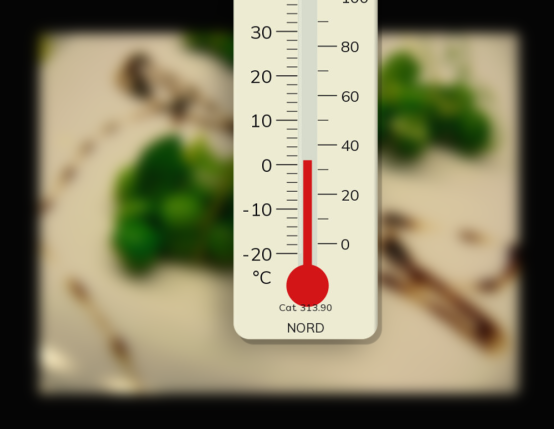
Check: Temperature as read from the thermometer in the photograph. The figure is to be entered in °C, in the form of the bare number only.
1
